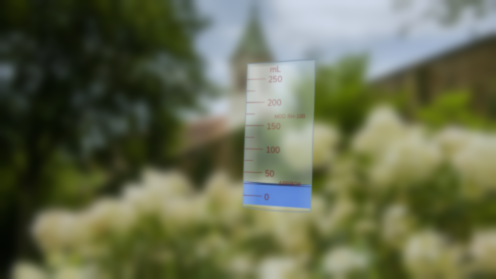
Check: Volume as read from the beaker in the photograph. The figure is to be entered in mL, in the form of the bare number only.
25
